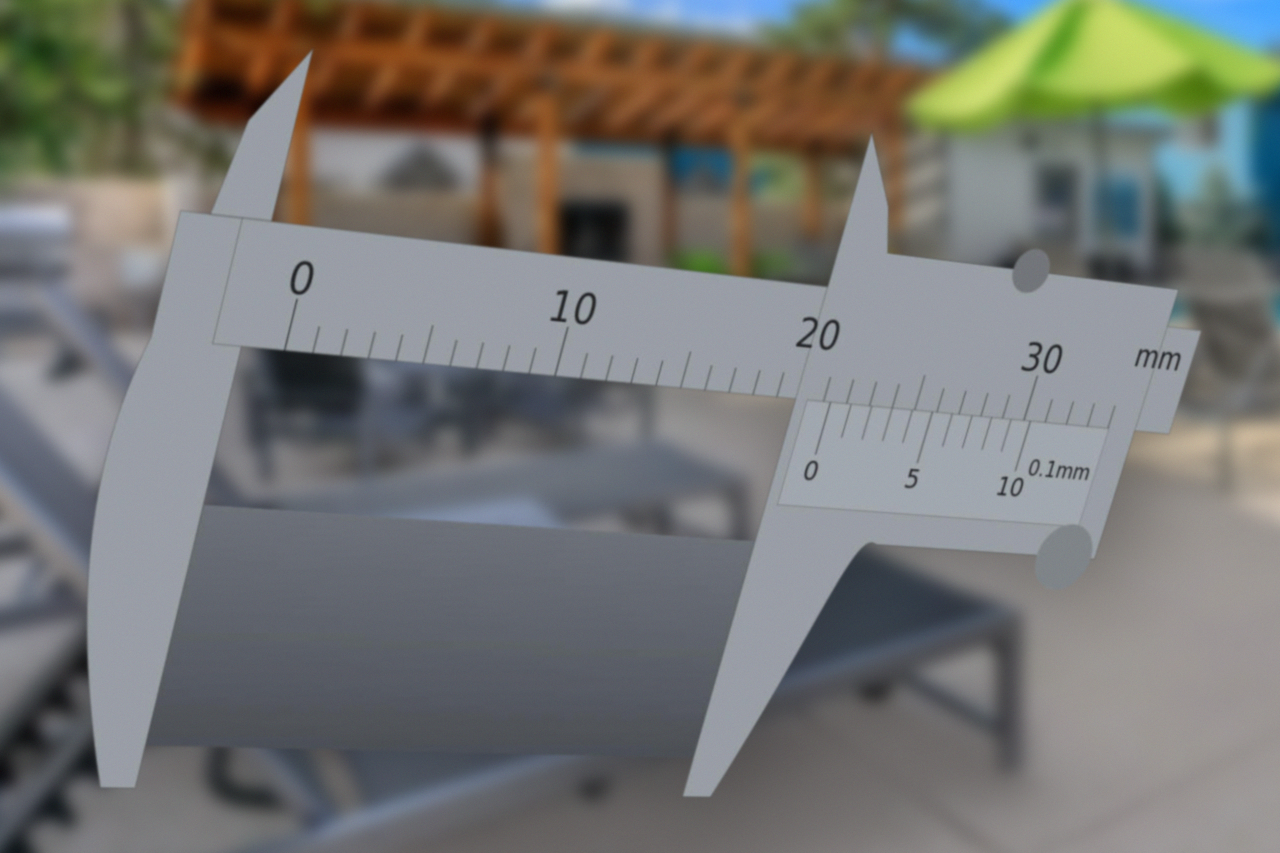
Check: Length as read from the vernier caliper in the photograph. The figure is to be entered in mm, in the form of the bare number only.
21.3
